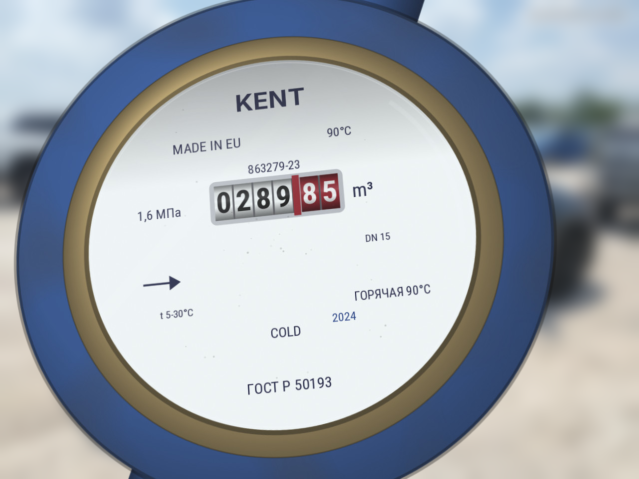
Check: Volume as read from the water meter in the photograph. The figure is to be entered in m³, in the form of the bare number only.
289.85
